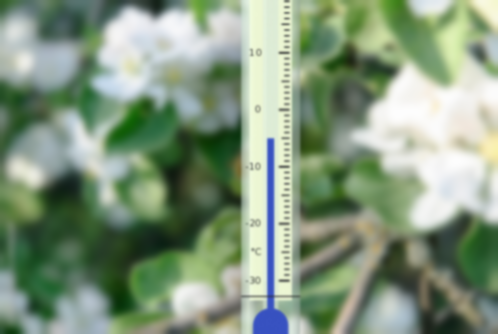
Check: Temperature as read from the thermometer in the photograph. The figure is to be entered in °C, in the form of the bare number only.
-5
